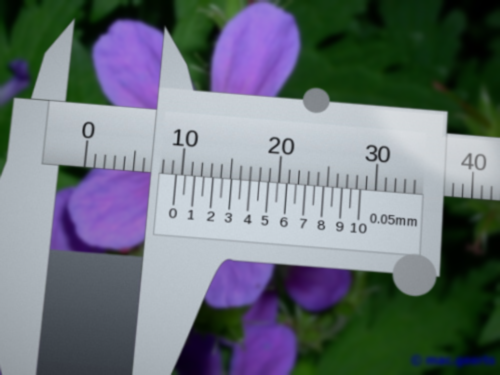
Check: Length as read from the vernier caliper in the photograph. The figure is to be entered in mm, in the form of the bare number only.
9.4
